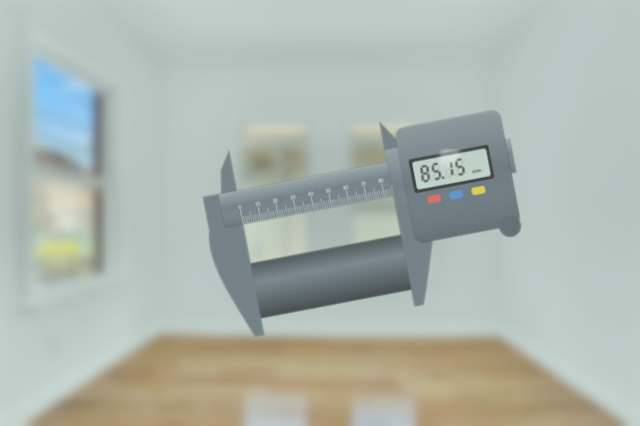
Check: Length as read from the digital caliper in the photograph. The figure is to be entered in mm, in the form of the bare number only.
85.15
